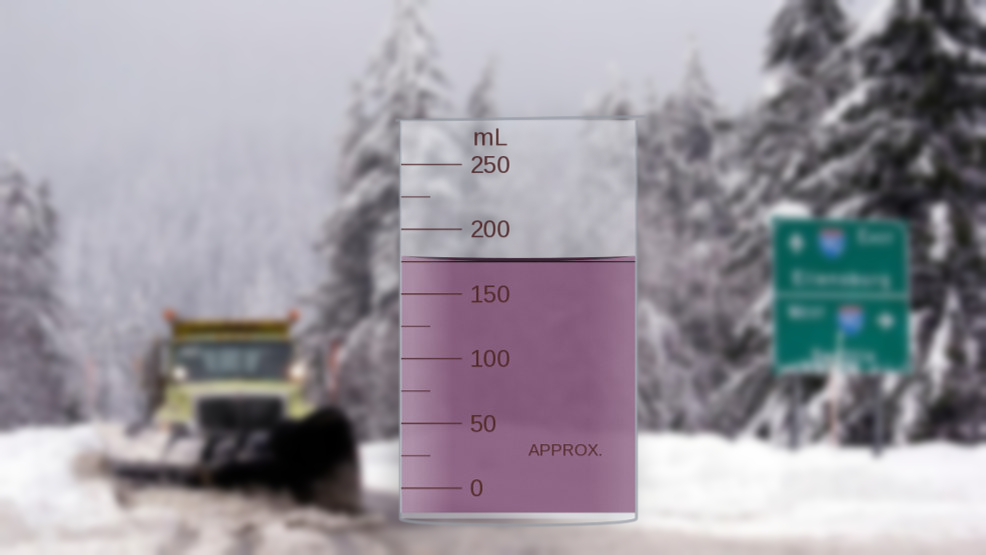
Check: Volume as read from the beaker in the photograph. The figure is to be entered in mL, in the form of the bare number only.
175
